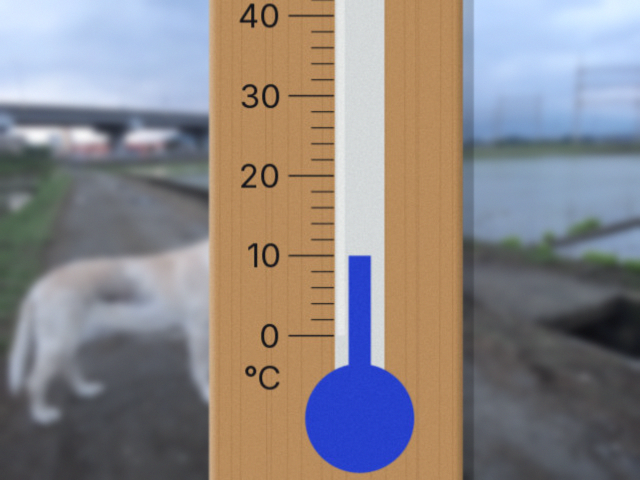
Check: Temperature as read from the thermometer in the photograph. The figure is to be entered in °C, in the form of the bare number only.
10
